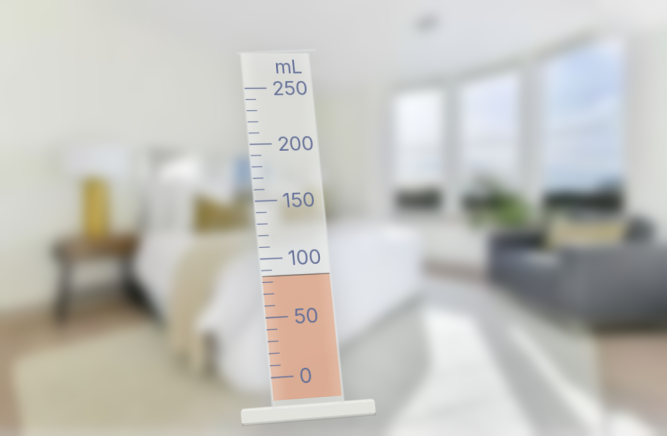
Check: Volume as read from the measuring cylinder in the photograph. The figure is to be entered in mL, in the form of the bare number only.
85
